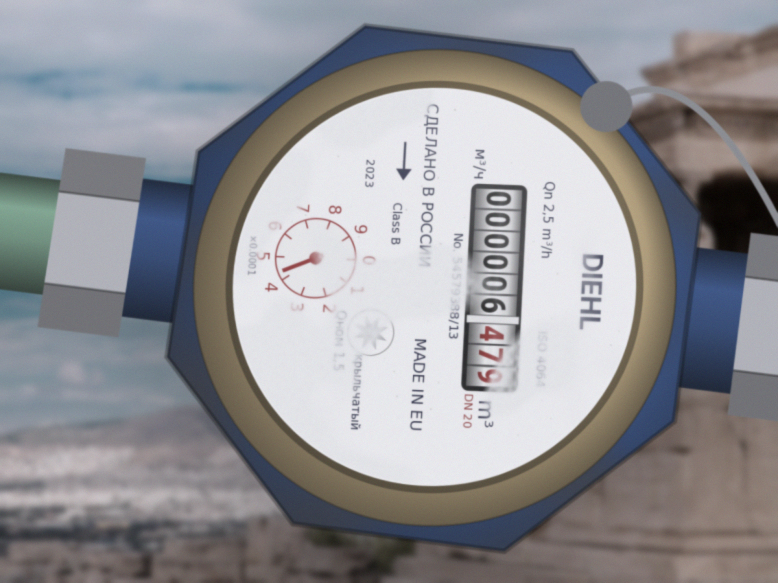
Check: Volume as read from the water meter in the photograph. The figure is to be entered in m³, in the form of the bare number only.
6.4794
